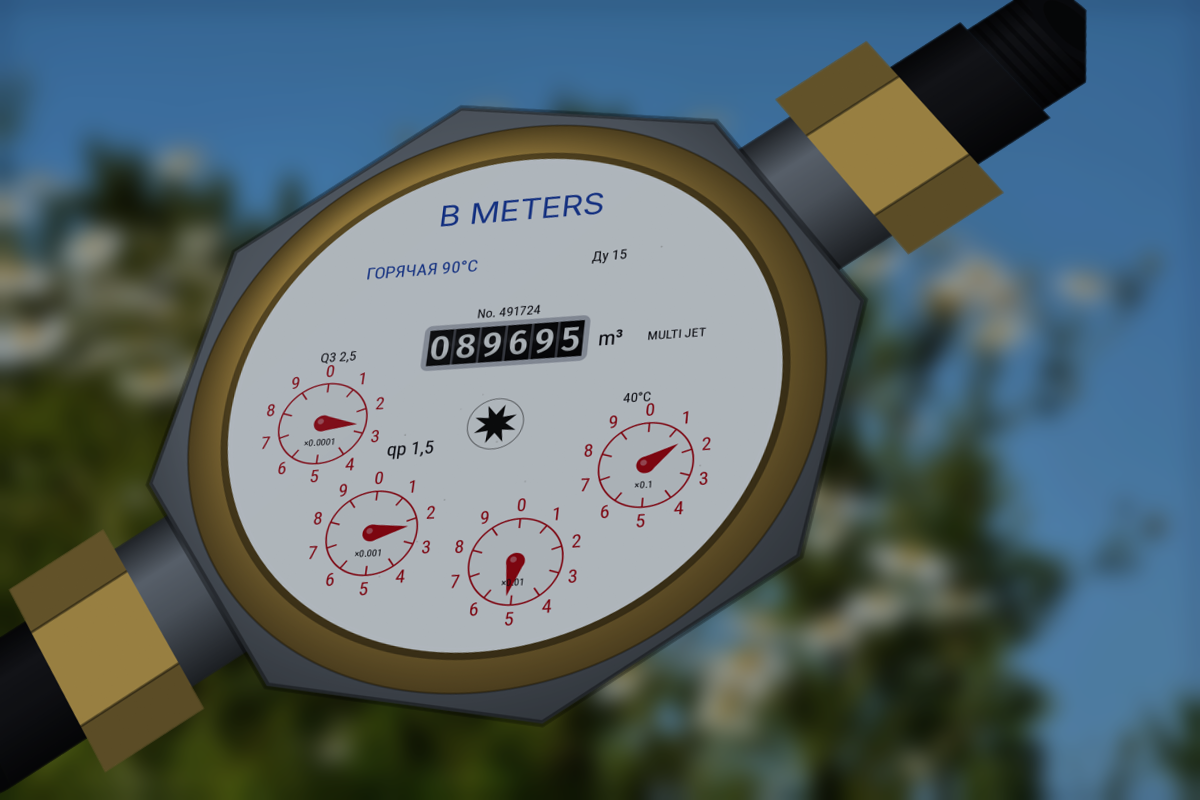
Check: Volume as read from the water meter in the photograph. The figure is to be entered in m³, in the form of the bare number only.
89695.1522
